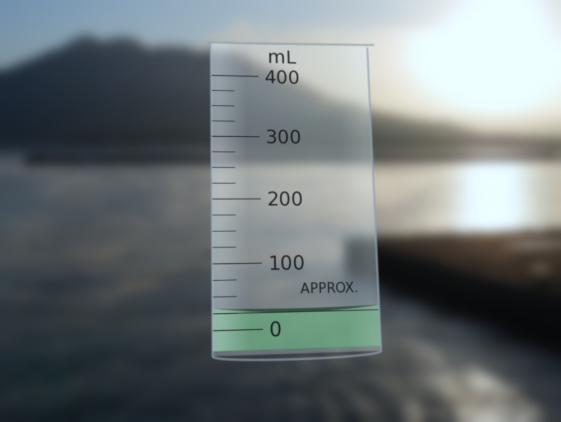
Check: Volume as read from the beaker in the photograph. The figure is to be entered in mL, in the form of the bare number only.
25
